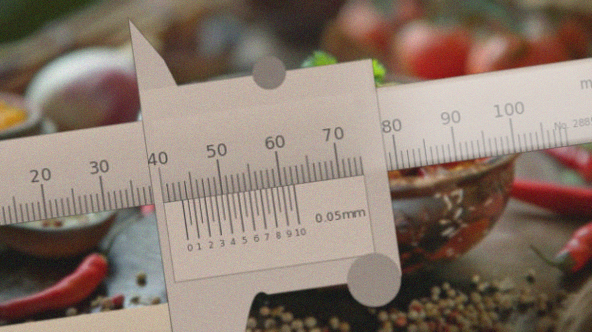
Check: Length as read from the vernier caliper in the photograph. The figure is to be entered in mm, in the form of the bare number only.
43.2
